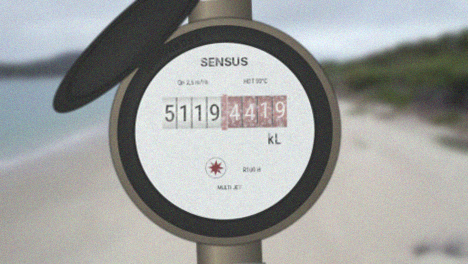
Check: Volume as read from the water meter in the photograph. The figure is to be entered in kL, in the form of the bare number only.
5119.4419
